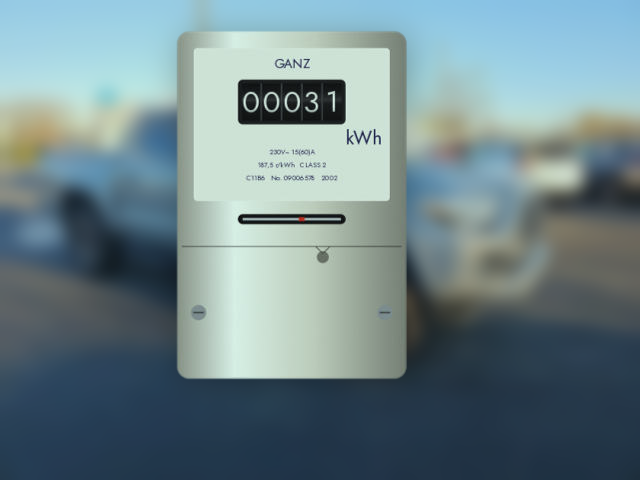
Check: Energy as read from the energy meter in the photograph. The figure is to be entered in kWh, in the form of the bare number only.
31
